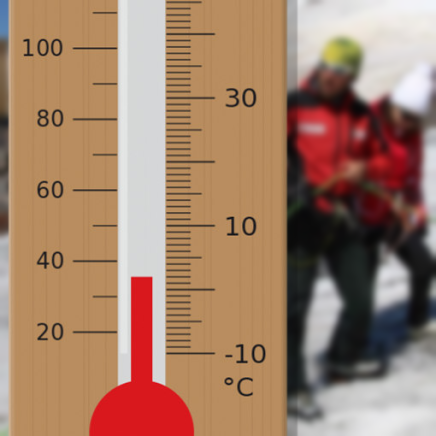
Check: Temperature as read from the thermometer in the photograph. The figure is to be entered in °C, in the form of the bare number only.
2
